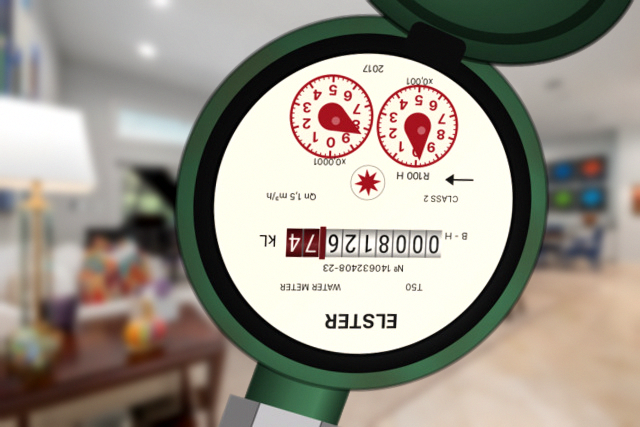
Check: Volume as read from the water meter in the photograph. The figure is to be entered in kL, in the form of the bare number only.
8126.7398
